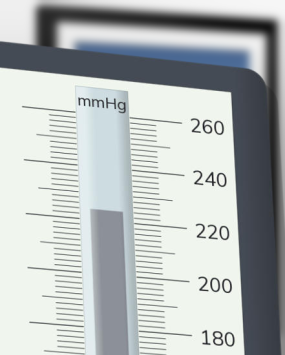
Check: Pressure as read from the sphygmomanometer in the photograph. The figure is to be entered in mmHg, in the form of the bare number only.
224
